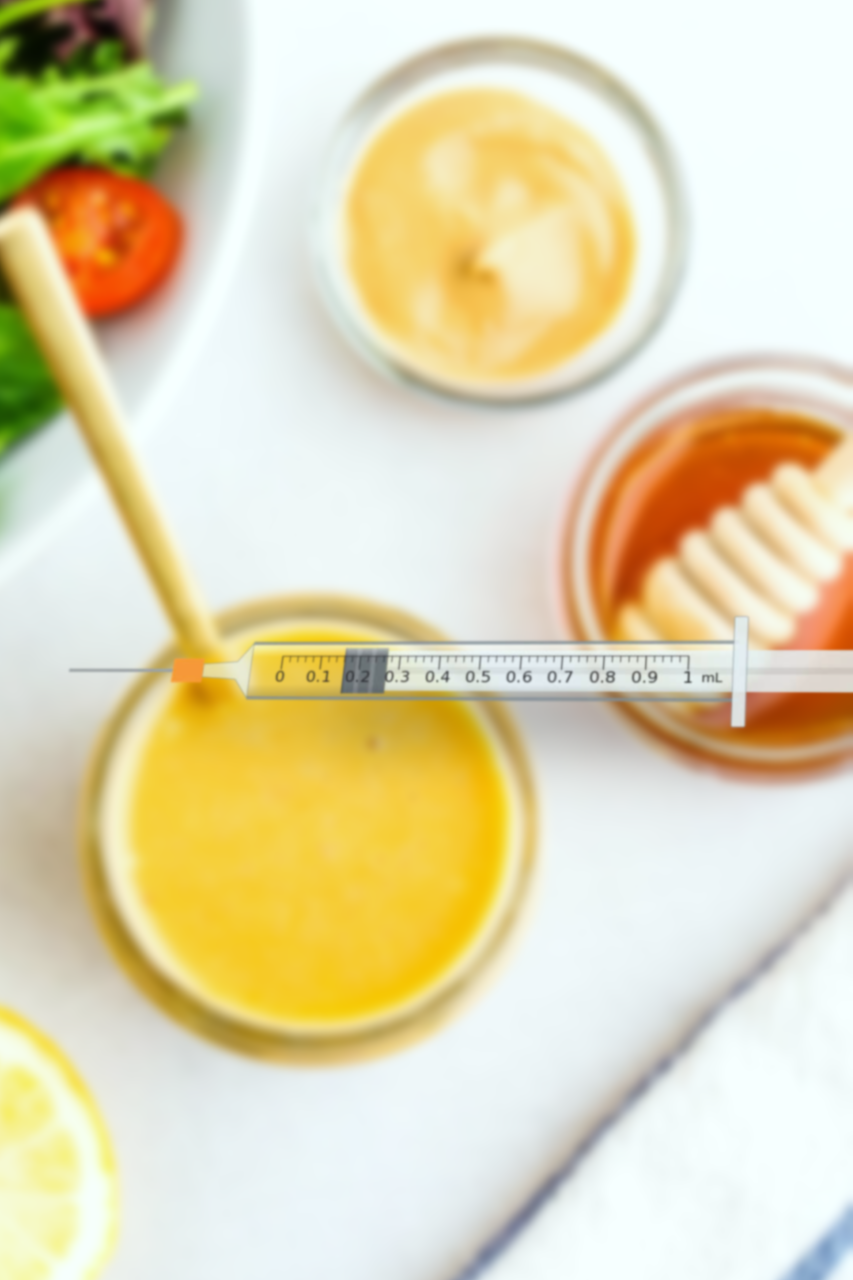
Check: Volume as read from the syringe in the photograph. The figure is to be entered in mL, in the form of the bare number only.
0.16
